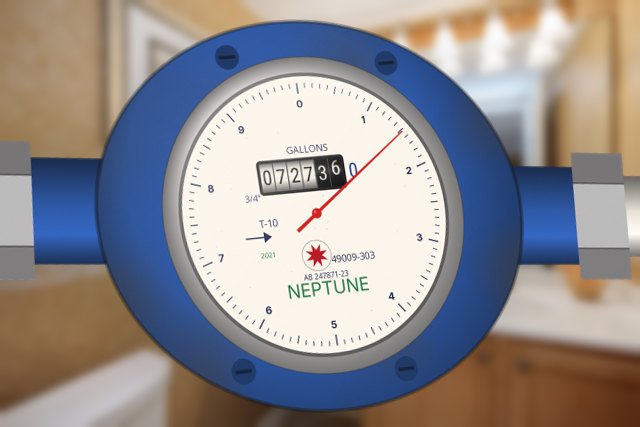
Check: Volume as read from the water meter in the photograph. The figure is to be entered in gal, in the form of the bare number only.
727361.5
